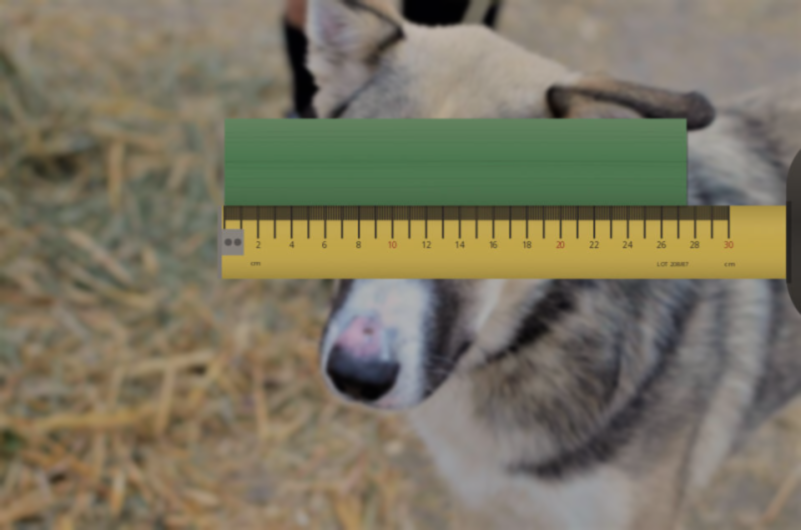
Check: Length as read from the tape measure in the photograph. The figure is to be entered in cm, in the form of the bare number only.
27.5
